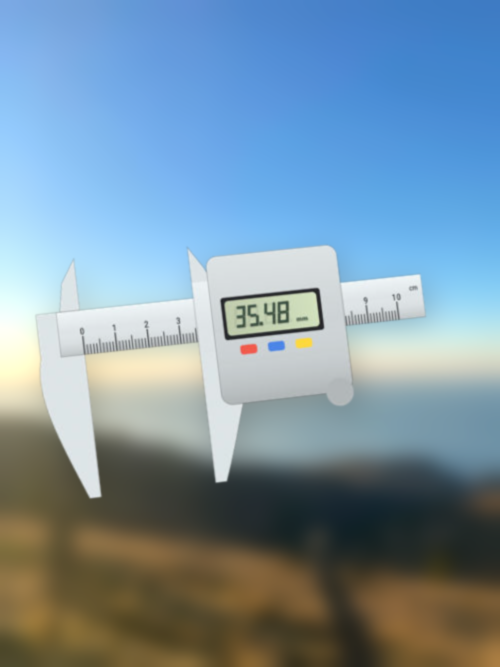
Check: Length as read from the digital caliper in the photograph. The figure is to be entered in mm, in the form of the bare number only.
35.48
